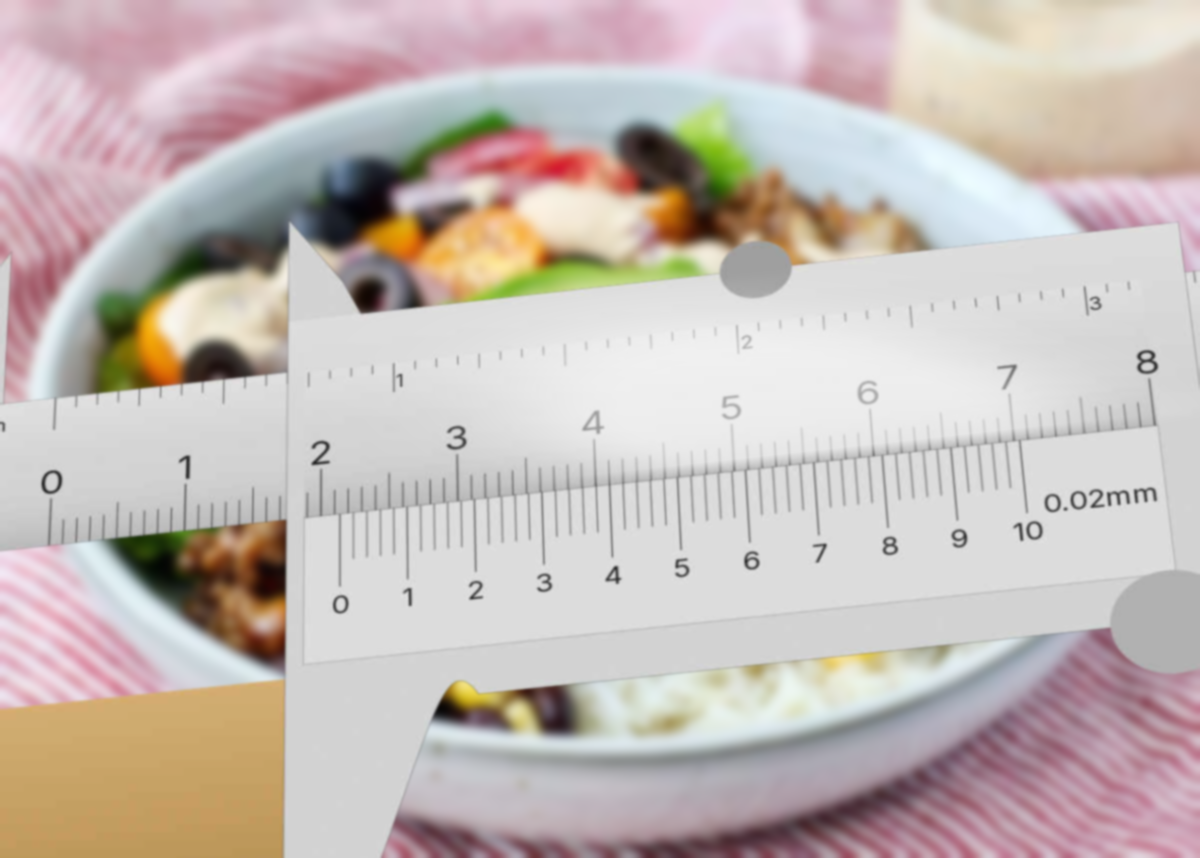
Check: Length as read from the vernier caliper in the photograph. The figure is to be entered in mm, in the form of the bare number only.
21.4
